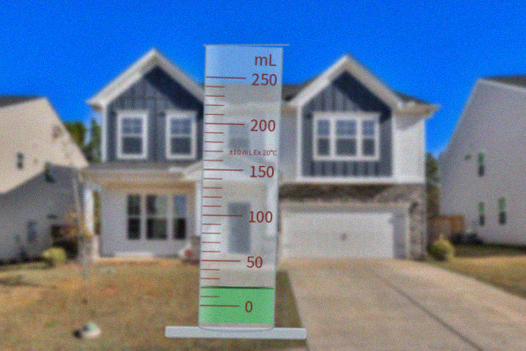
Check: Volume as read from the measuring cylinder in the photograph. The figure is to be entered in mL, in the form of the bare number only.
20
